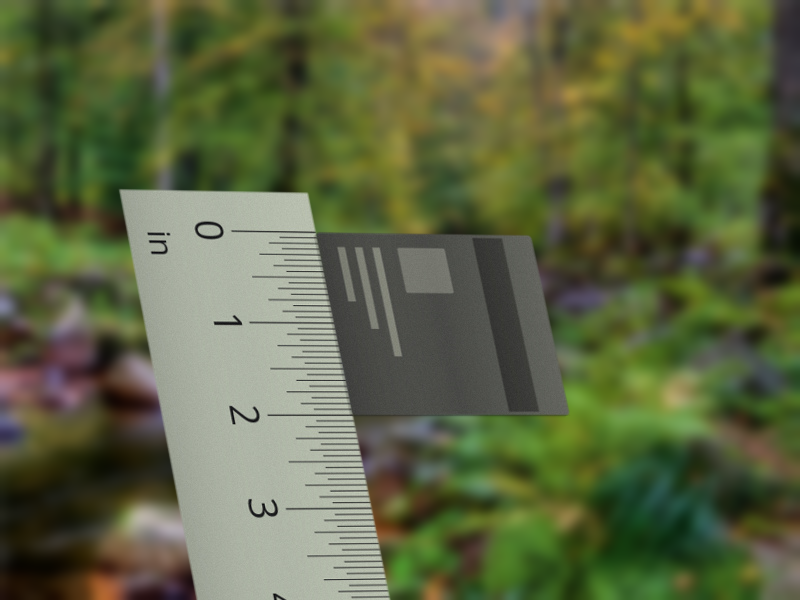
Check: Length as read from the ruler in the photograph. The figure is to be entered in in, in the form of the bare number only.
2
